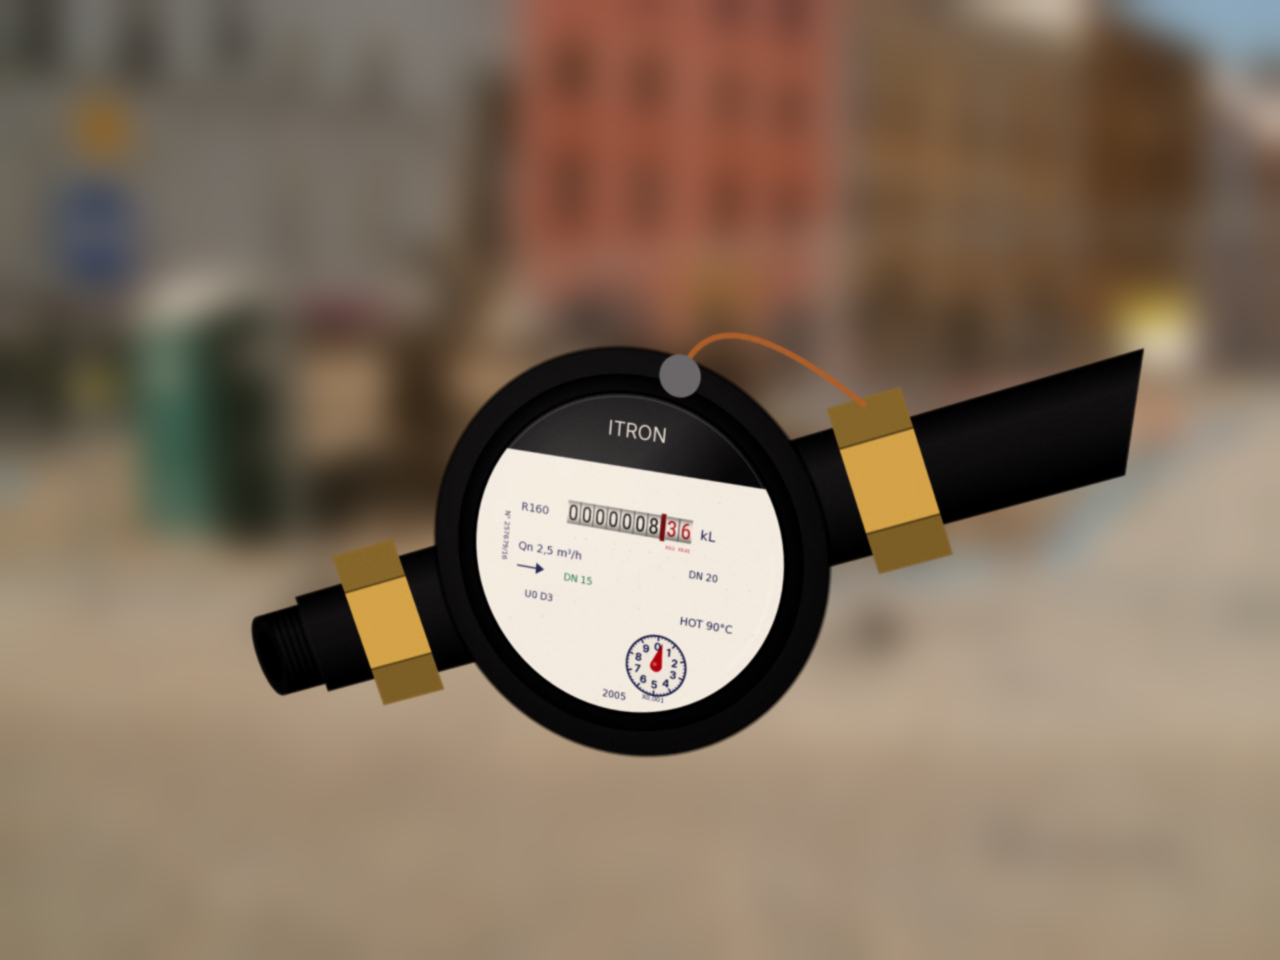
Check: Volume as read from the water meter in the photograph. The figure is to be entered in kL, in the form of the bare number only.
8.360
